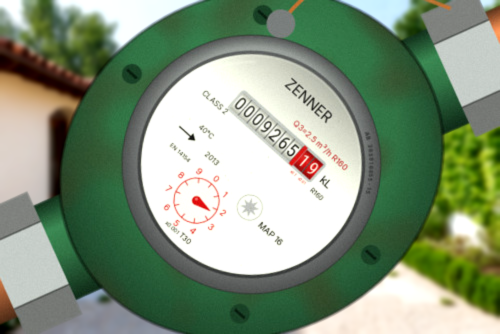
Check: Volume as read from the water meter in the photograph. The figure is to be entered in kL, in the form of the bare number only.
9265.192
